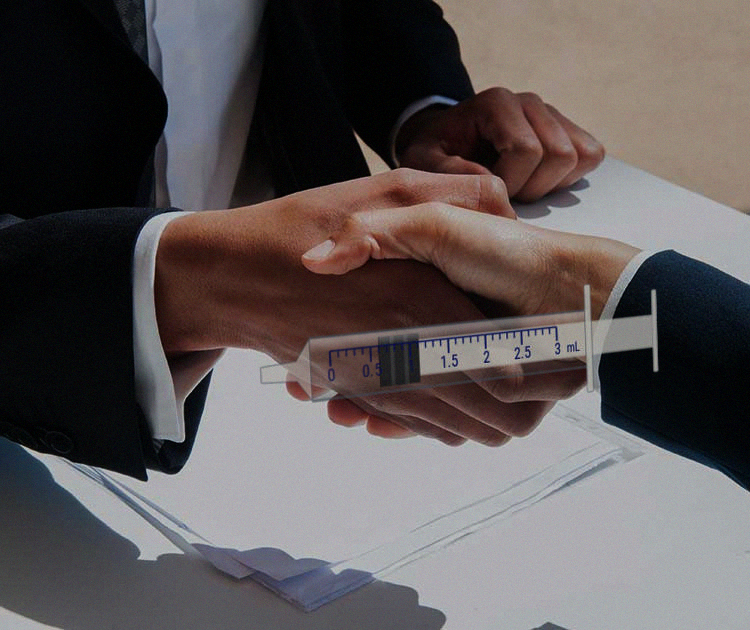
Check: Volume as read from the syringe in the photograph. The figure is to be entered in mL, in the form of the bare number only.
0.6
